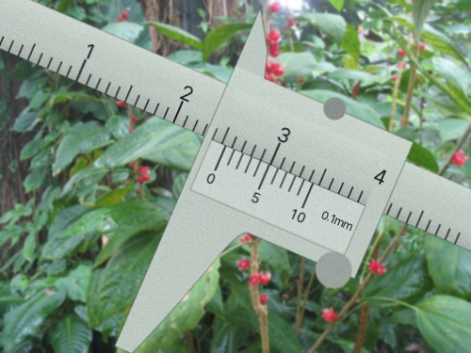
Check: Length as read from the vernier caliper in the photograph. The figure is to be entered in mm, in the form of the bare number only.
25.4
